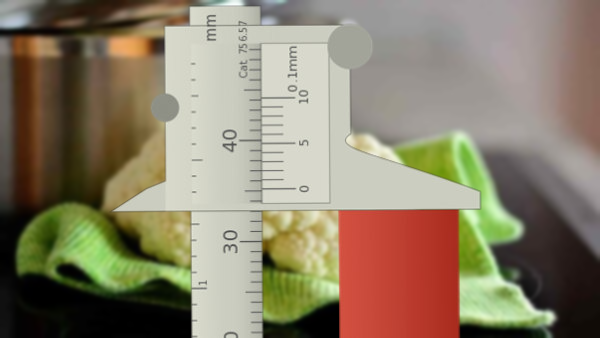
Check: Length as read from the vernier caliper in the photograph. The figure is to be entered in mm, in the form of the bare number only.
35.2
